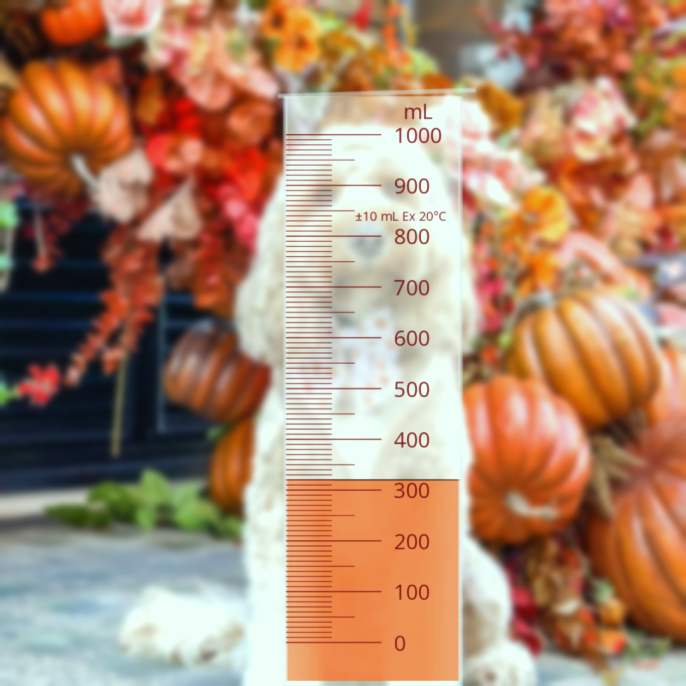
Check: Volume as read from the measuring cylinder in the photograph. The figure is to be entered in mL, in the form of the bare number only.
320
